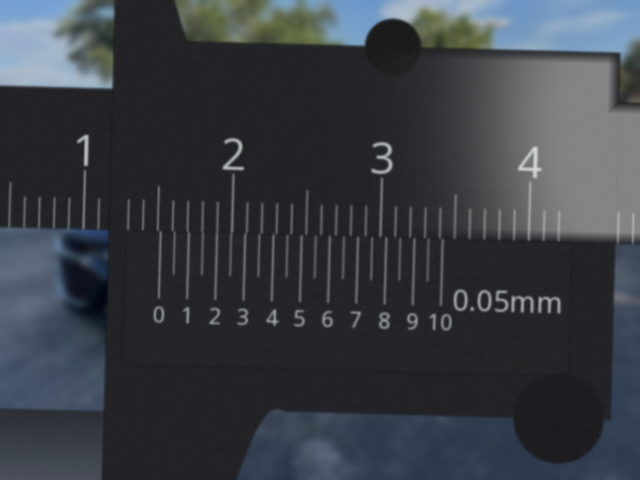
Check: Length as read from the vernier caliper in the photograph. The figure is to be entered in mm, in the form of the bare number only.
15.2
